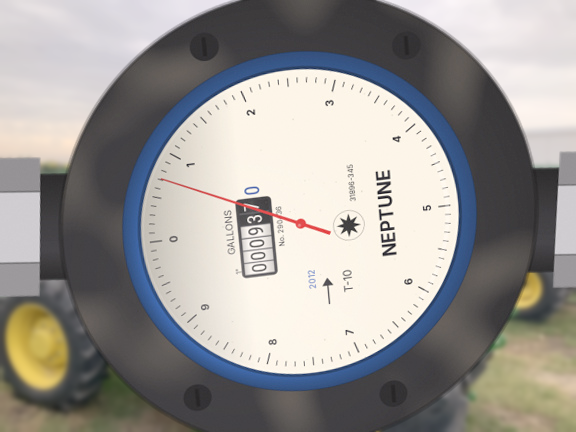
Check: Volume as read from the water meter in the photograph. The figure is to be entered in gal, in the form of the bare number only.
9370.7
